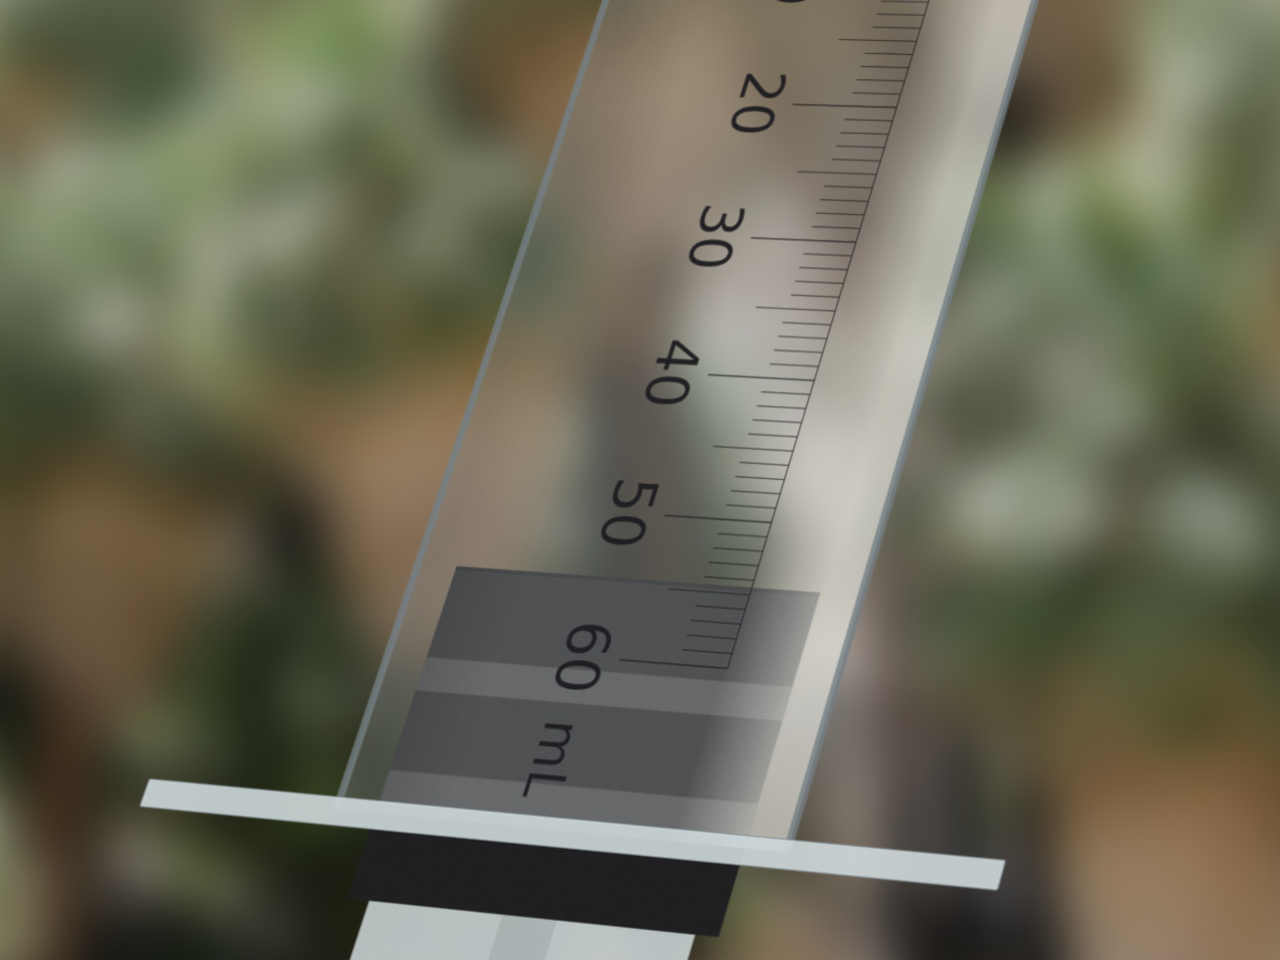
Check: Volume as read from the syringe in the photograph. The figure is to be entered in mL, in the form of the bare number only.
54.5
